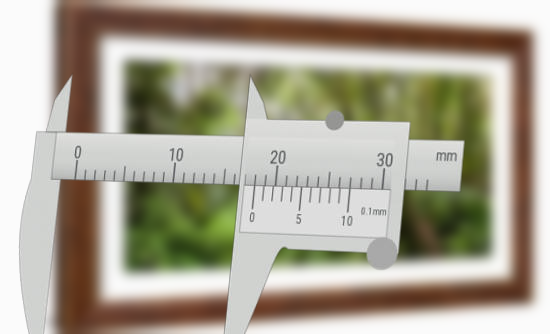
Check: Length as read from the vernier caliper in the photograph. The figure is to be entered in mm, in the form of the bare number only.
18.0
